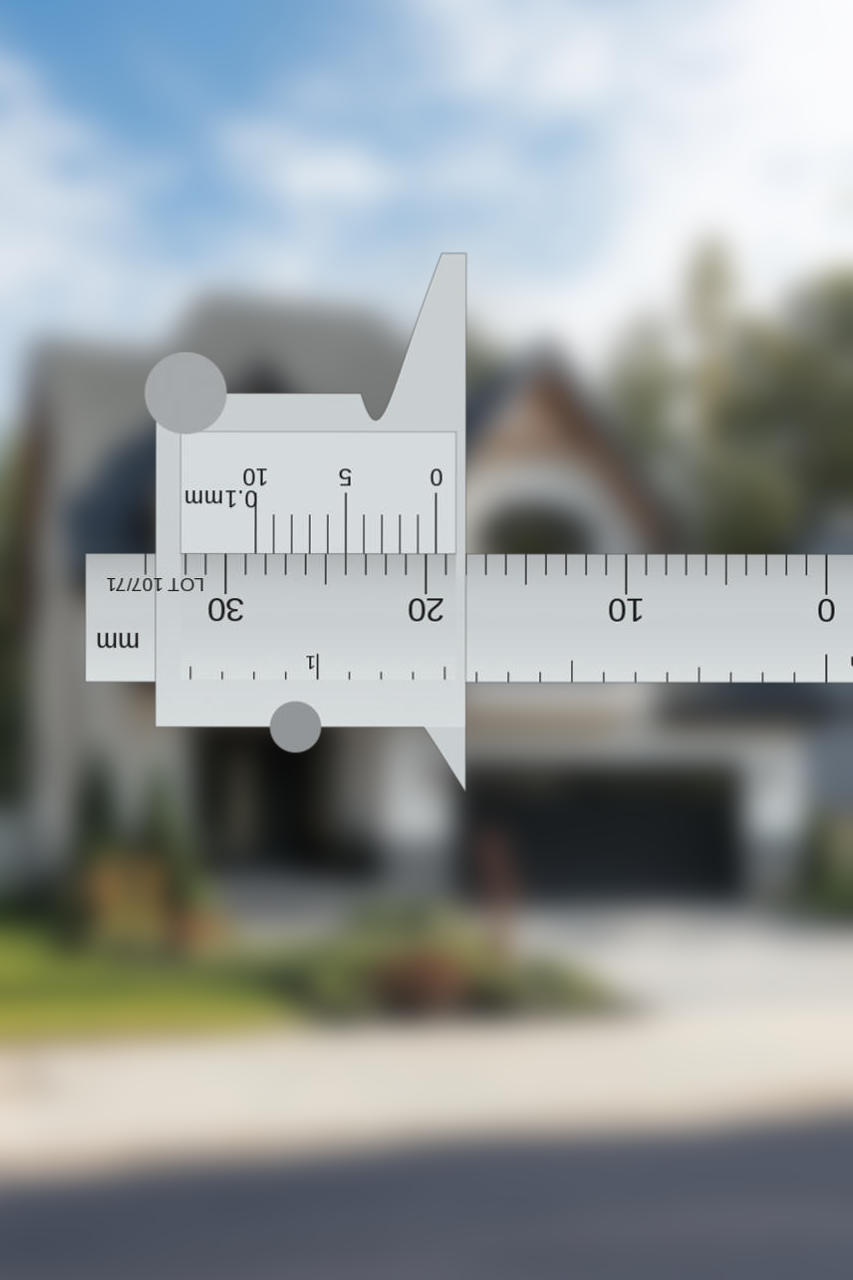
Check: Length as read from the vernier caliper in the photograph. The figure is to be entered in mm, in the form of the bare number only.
19.5
